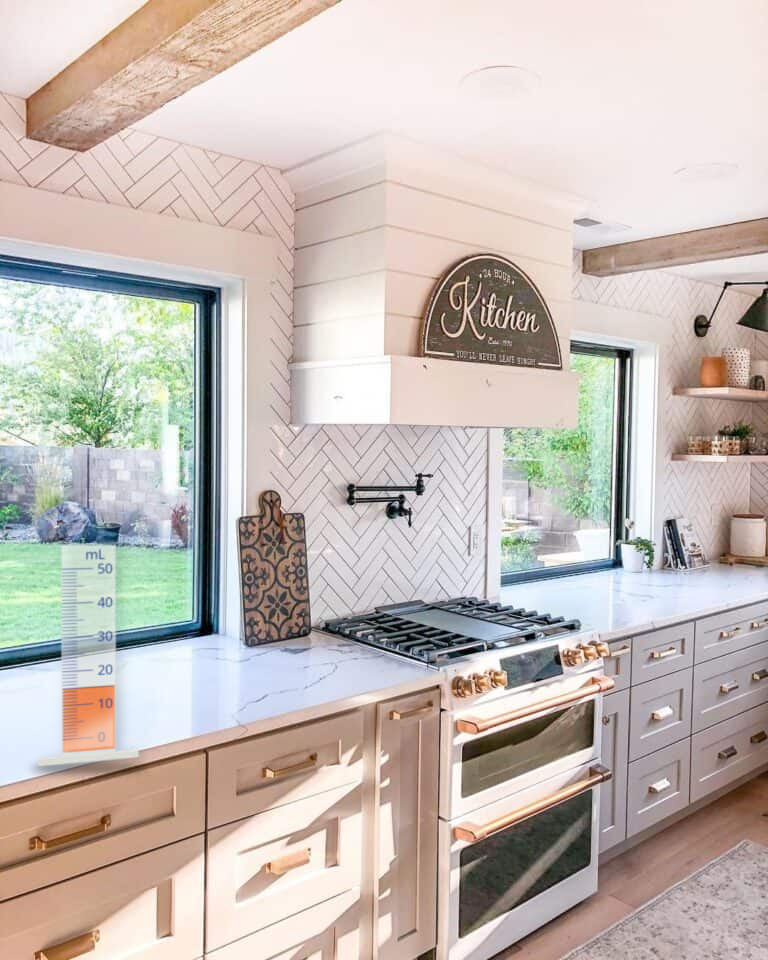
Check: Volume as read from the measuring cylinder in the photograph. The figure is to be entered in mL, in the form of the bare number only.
15
